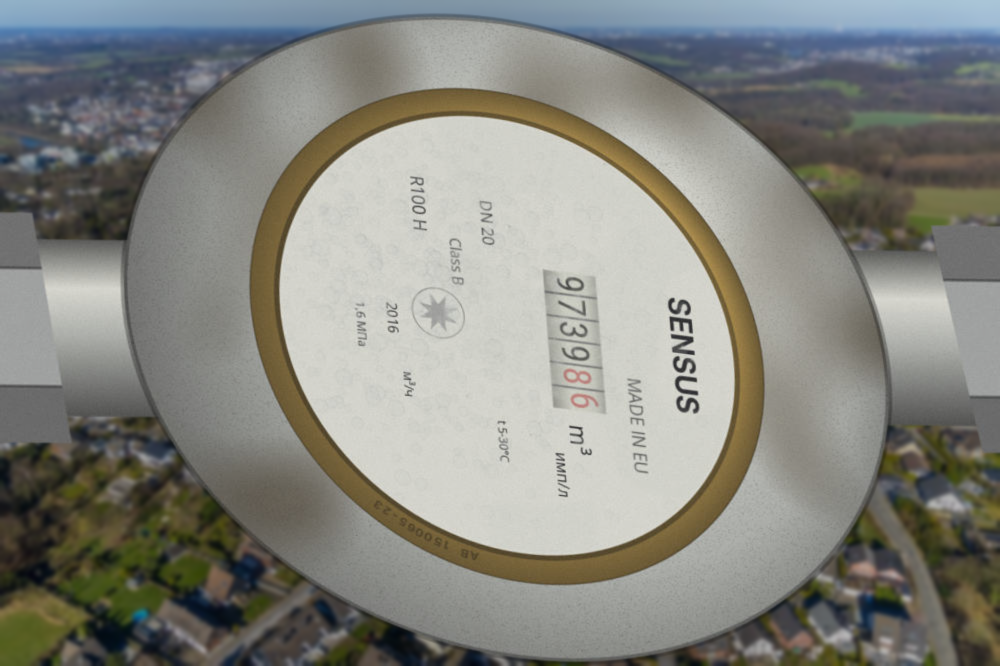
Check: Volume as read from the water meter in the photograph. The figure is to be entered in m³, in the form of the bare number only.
9739.86
